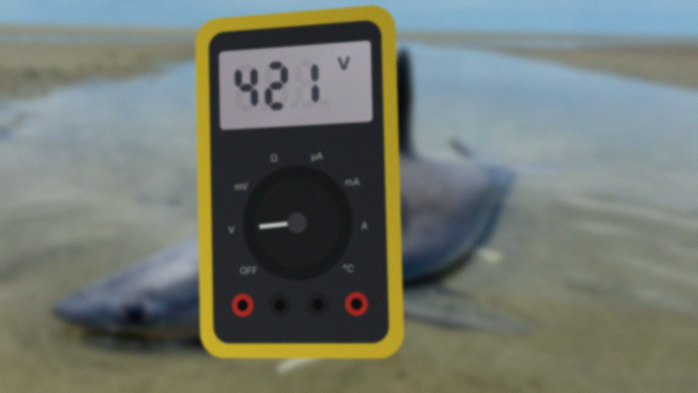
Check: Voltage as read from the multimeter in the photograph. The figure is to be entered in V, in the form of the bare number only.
421
